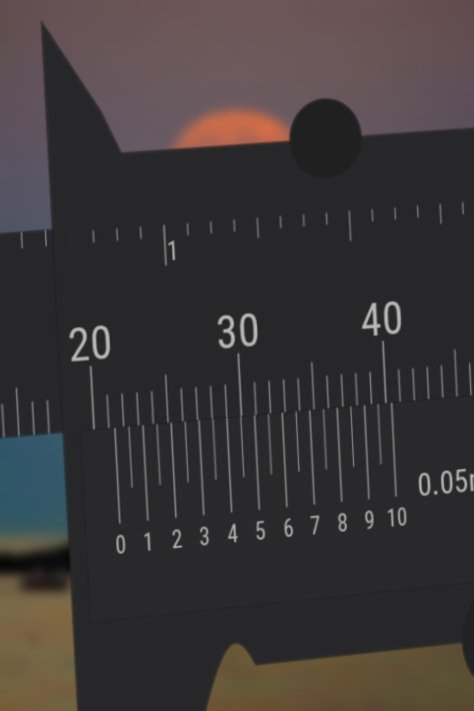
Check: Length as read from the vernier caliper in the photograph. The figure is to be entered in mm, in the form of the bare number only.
21.4
